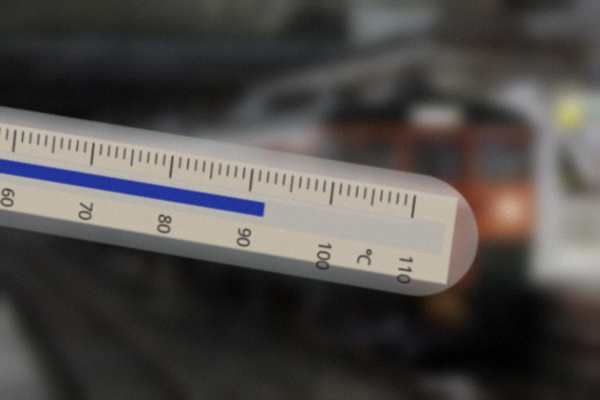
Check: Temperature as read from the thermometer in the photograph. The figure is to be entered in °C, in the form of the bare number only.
92
